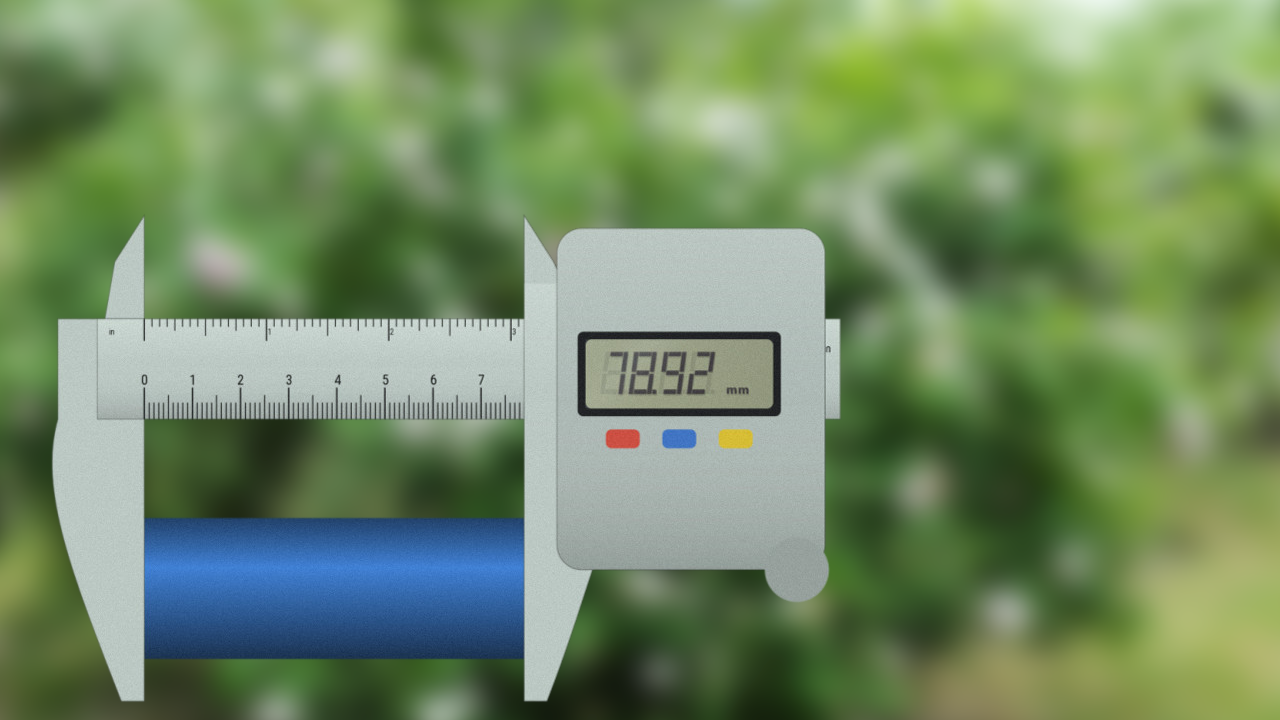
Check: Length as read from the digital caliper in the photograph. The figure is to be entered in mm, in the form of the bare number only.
78.92
